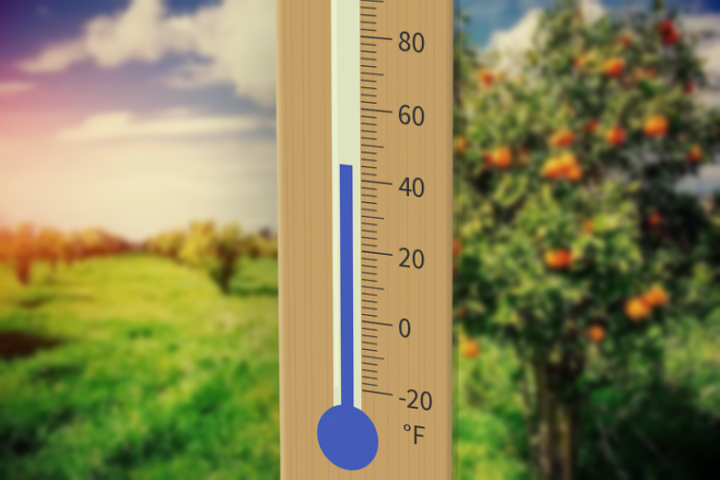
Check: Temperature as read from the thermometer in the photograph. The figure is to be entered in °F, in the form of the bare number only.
44
